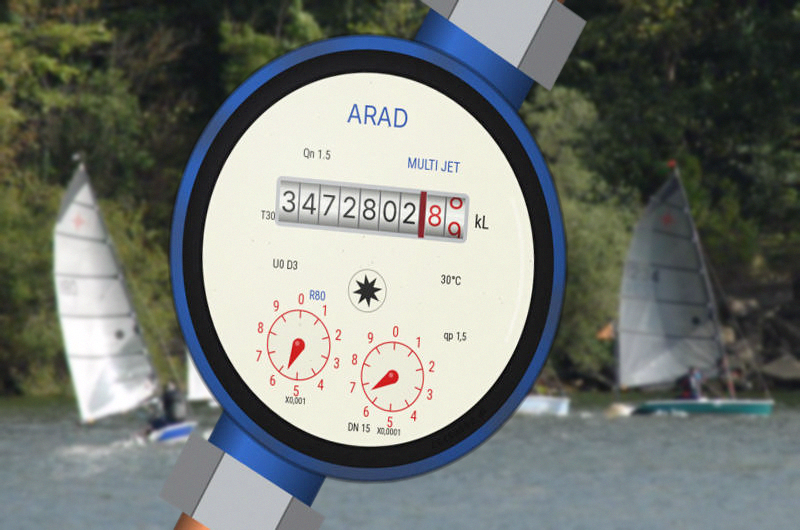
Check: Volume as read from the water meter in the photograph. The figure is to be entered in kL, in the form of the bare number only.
3472802.8856
